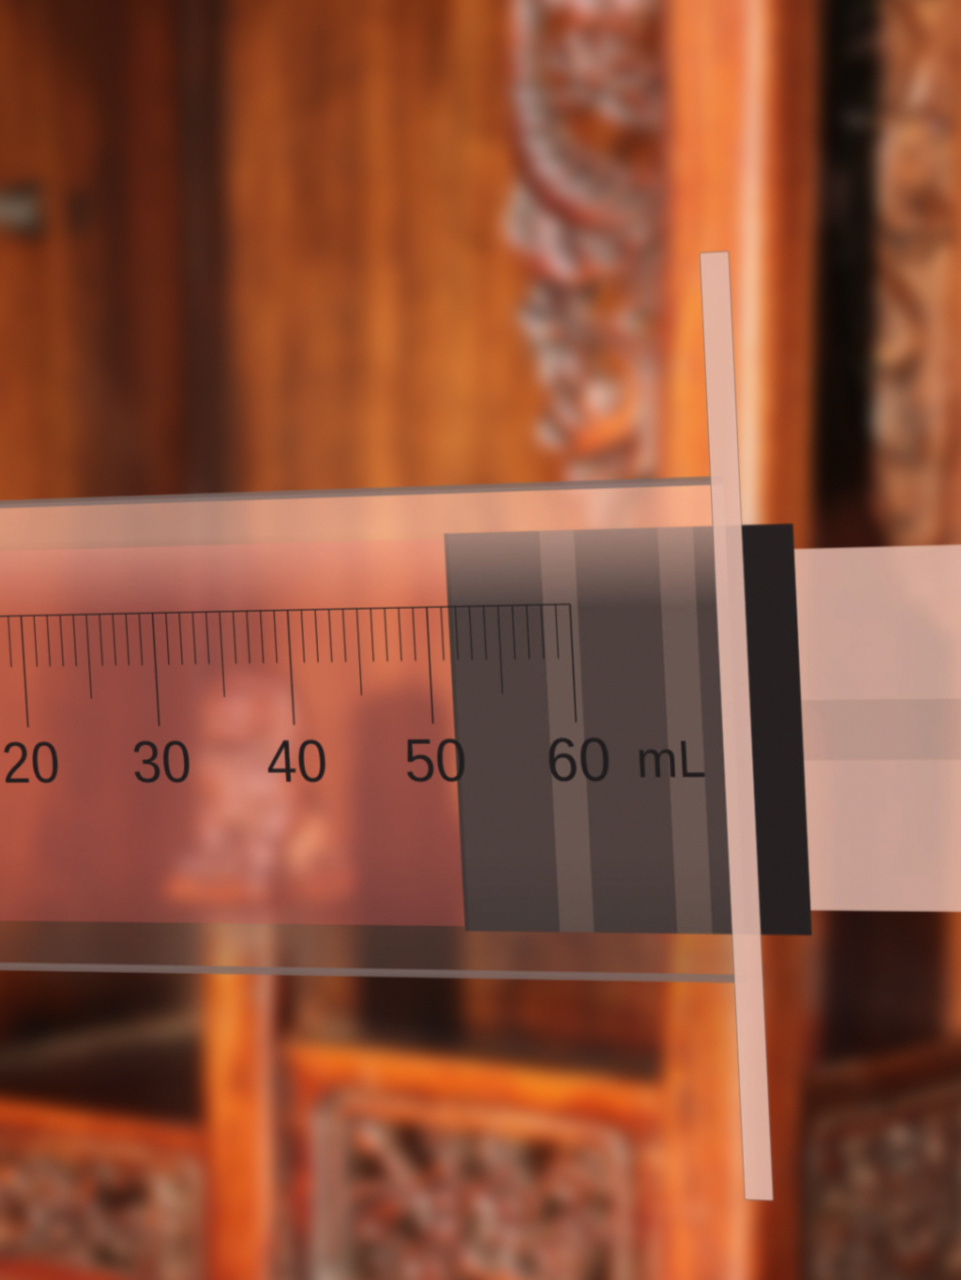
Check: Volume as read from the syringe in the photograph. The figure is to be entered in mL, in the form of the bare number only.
51.5
